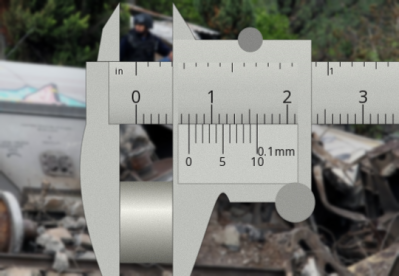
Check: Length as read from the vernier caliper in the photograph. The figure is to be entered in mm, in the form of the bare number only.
7.0
